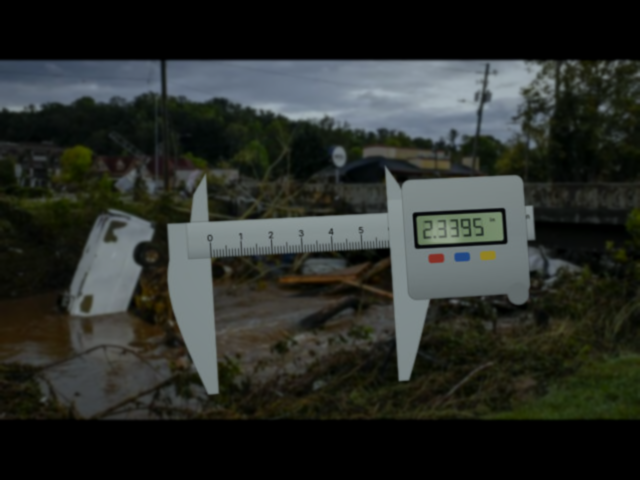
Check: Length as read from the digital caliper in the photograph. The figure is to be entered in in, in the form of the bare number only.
2.3395
